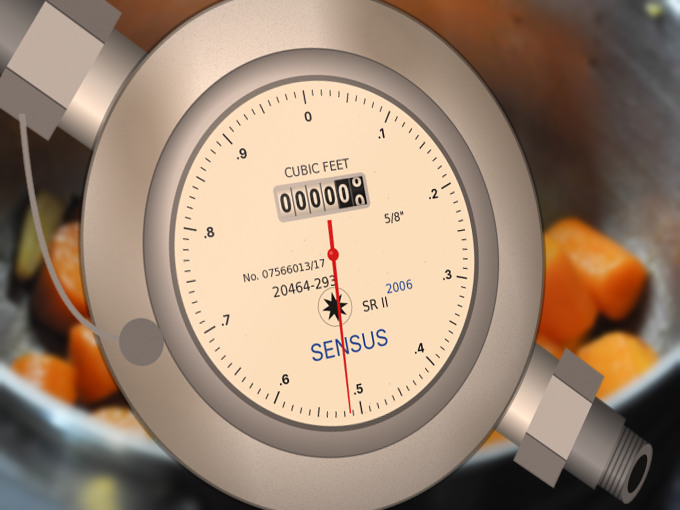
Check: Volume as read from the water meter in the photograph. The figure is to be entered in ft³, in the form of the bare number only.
8.51
